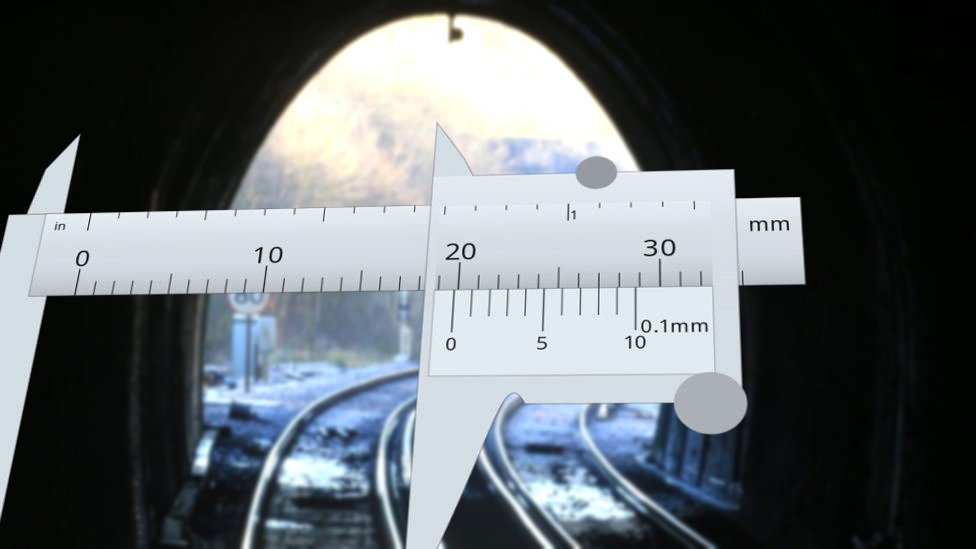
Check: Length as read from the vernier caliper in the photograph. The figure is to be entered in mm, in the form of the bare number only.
19.8
